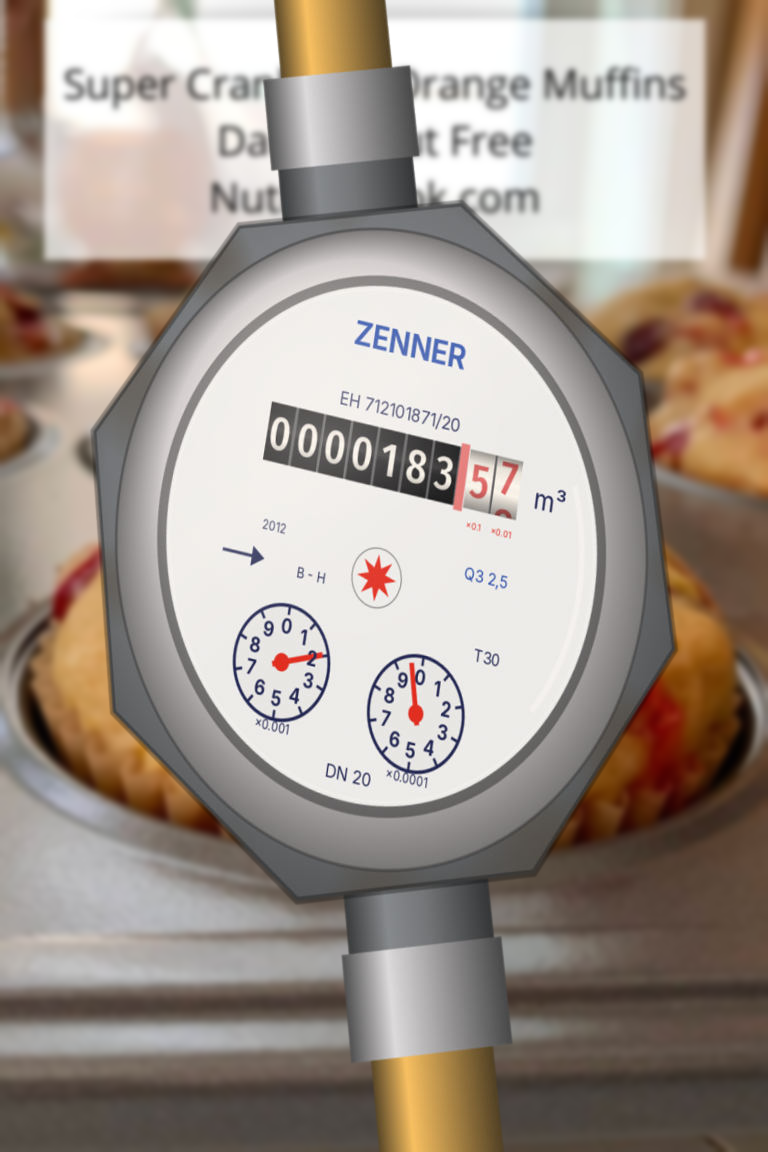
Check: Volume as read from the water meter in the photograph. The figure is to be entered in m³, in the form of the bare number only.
183.5719
